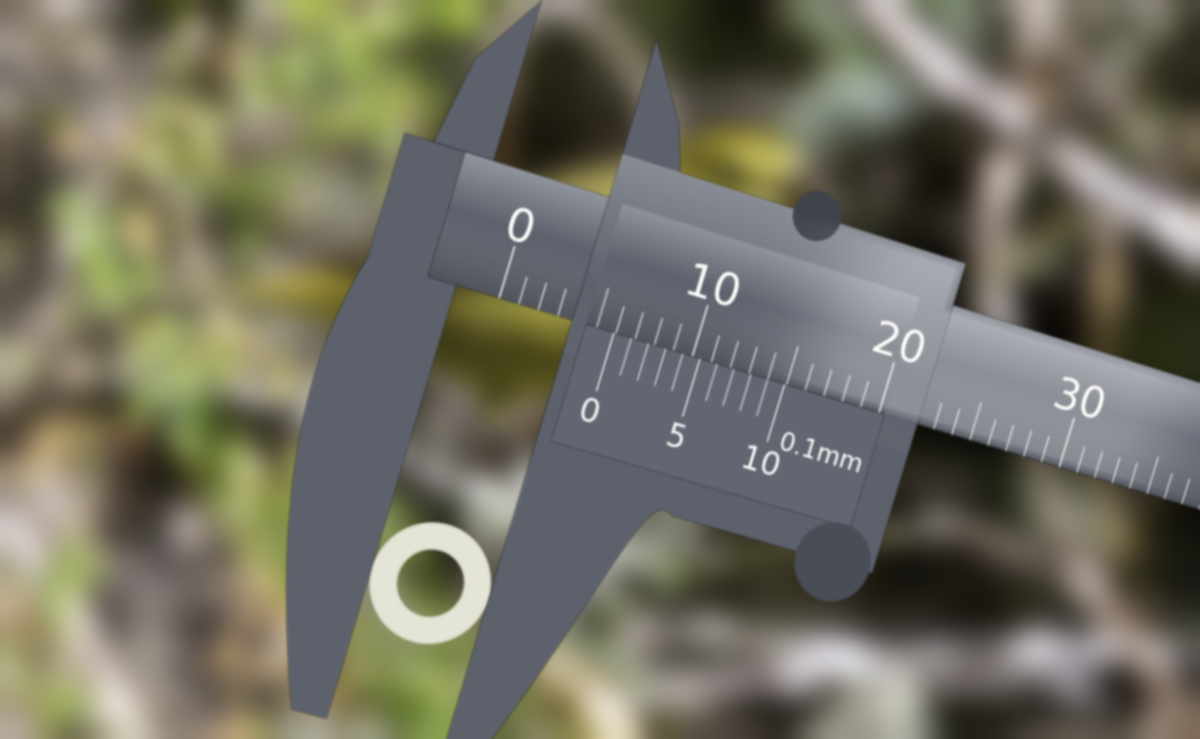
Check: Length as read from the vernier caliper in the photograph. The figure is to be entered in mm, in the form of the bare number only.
5.9
